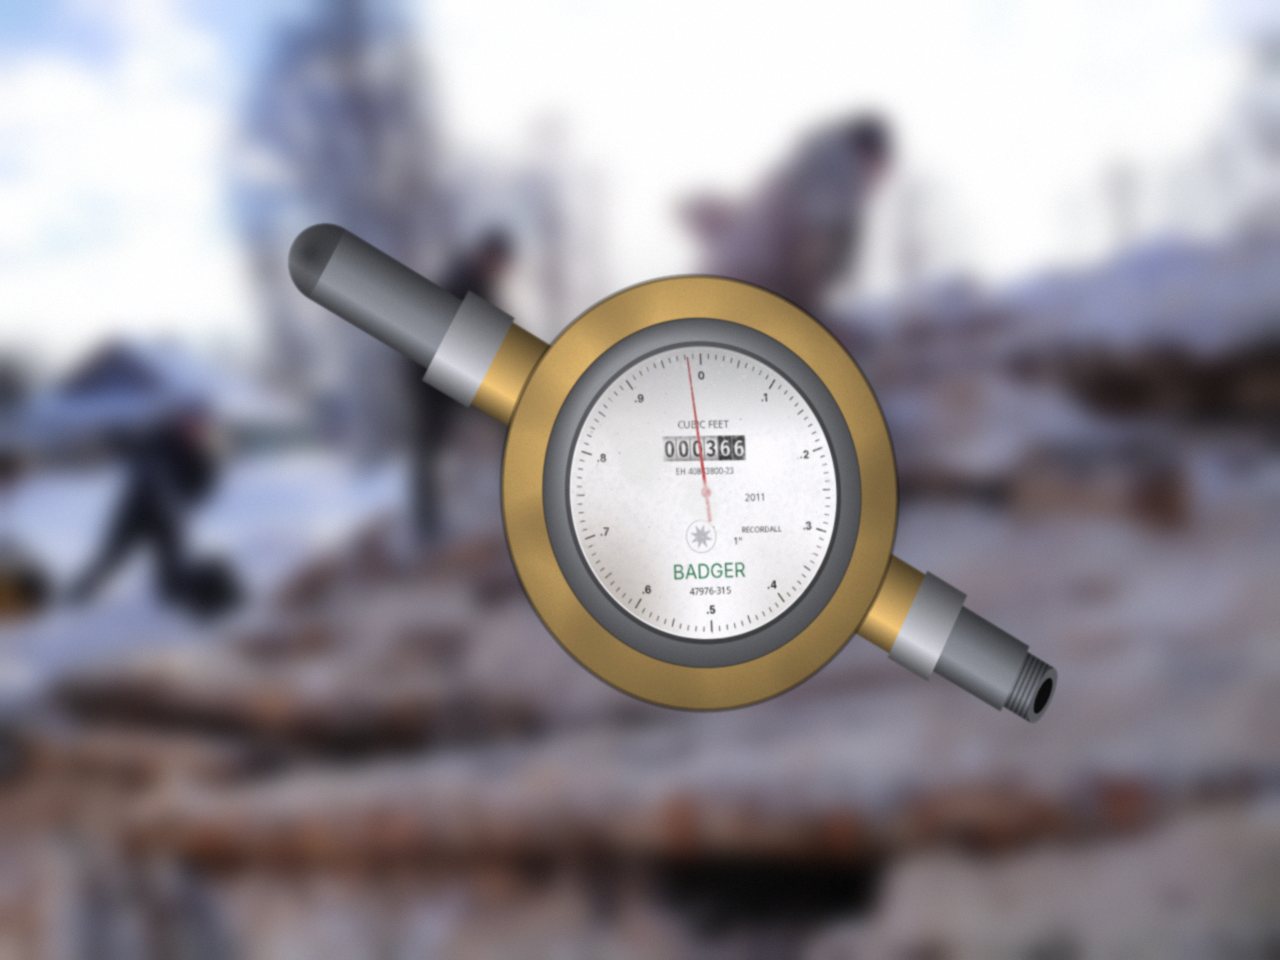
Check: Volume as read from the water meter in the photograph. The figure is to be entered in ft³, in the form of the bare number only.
365.98
